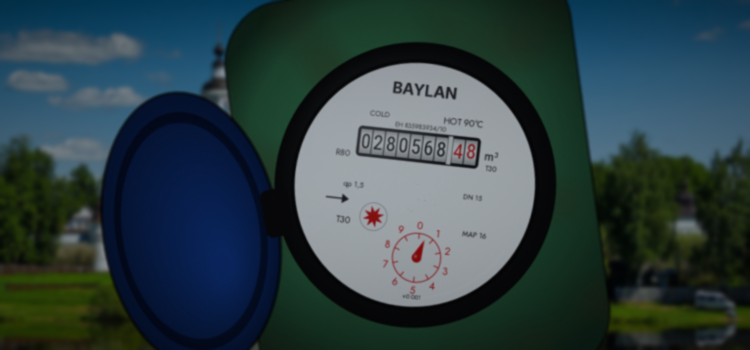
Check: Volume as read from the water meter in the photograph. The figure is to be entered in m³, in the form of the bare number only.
280568.480
